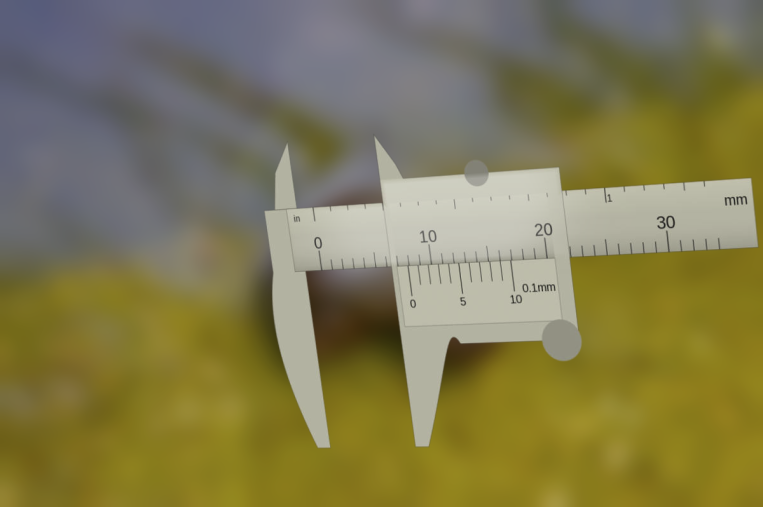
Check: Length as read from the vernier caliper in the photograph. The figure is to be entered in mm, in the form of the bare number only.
7.9
